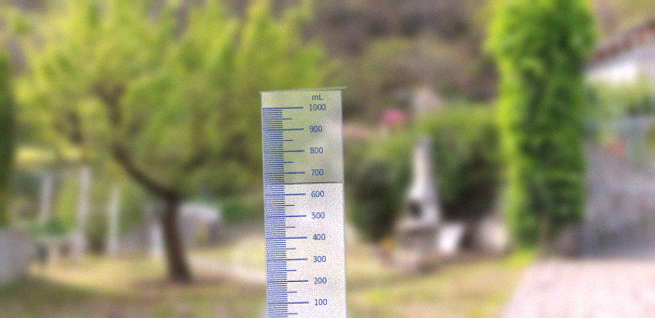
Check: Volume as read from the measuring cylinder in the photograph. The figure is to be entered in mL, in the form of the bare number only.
650
